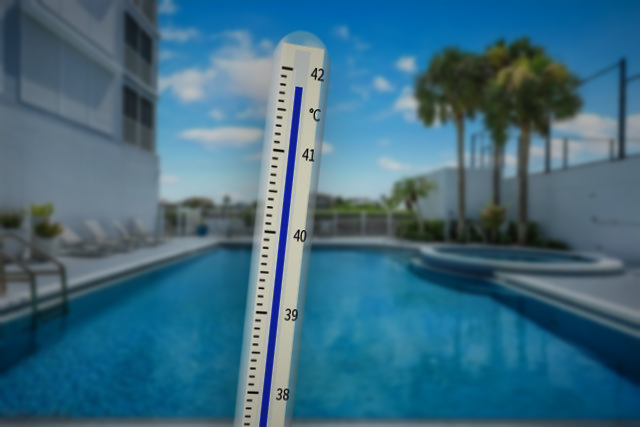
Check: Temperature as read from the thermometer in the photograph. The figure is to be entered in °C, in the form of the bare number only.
41.8
